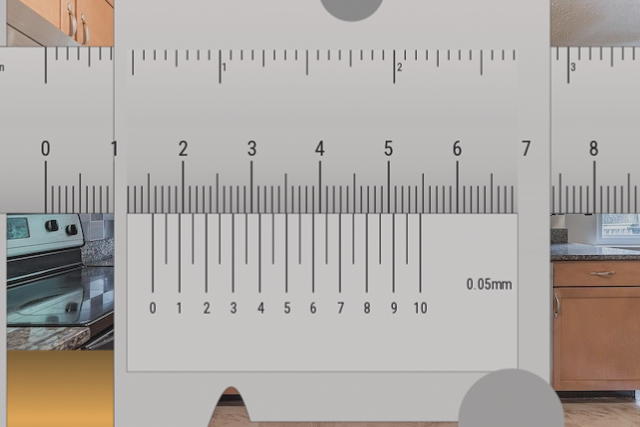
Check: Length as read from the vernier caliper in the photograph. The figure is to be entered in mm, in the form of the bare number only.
15.6
